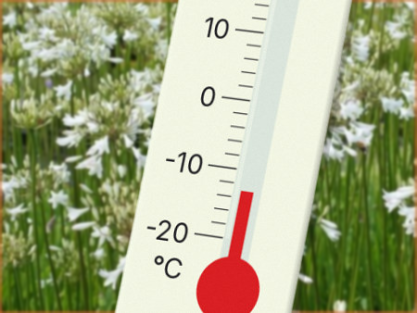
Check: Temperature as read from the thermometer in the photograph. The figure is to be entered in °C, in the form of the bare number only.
-13
